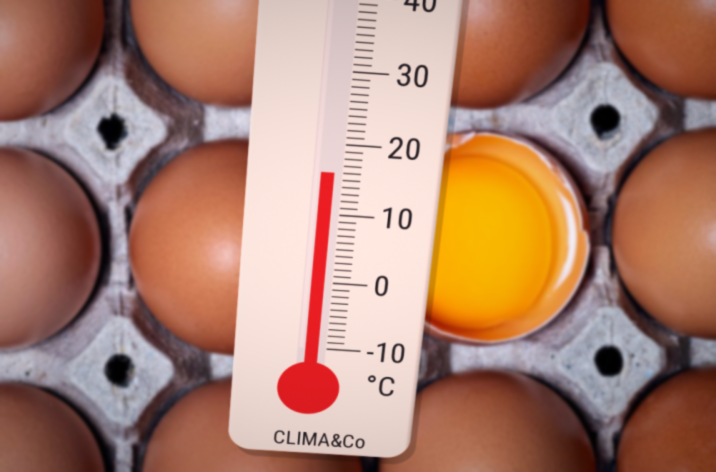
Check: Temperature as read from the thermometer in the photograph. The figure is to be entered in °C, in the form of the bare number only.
16
